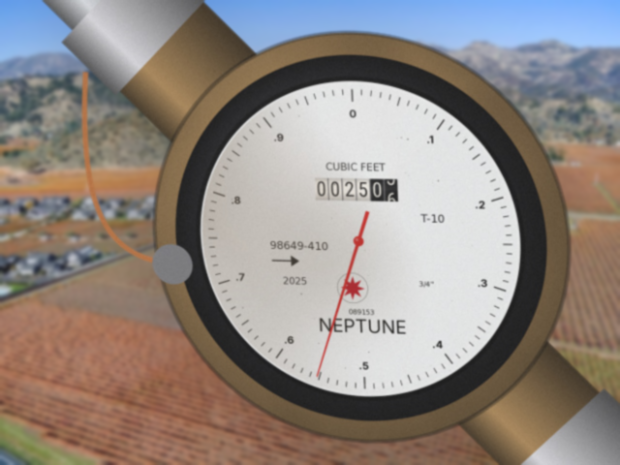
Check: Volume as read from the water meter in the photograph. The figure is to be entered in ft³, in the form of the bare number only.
2505.55
